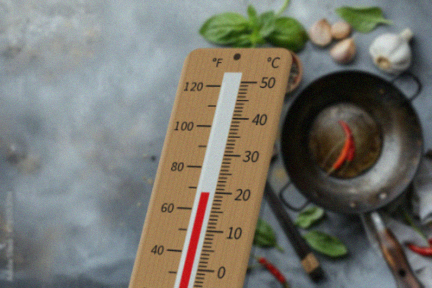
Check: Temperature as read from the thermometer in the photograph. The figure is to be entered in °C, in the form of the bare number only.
20
